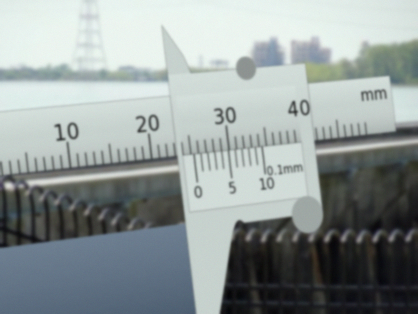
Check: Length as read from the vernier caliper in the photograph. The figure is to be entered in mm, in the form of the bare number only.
25.4
